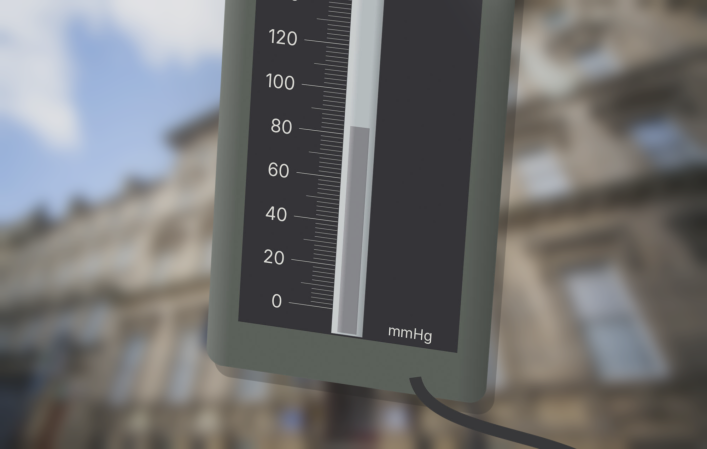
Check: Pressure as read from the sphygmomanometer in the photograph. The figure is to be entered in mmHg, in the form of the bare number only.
84
